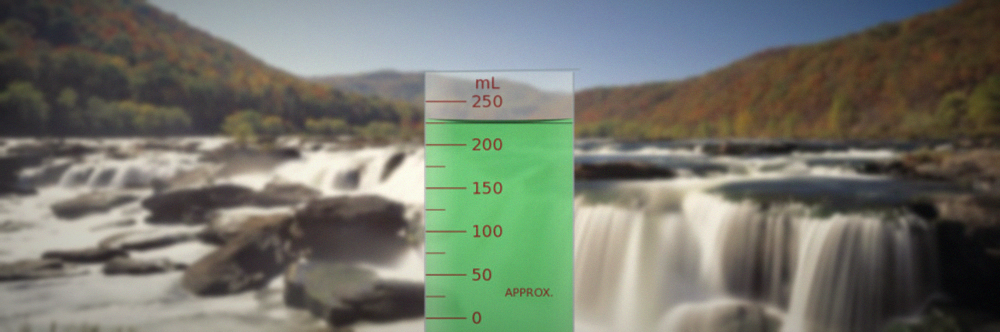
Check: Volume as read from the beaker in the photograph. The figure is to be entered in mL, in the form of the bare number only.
225
